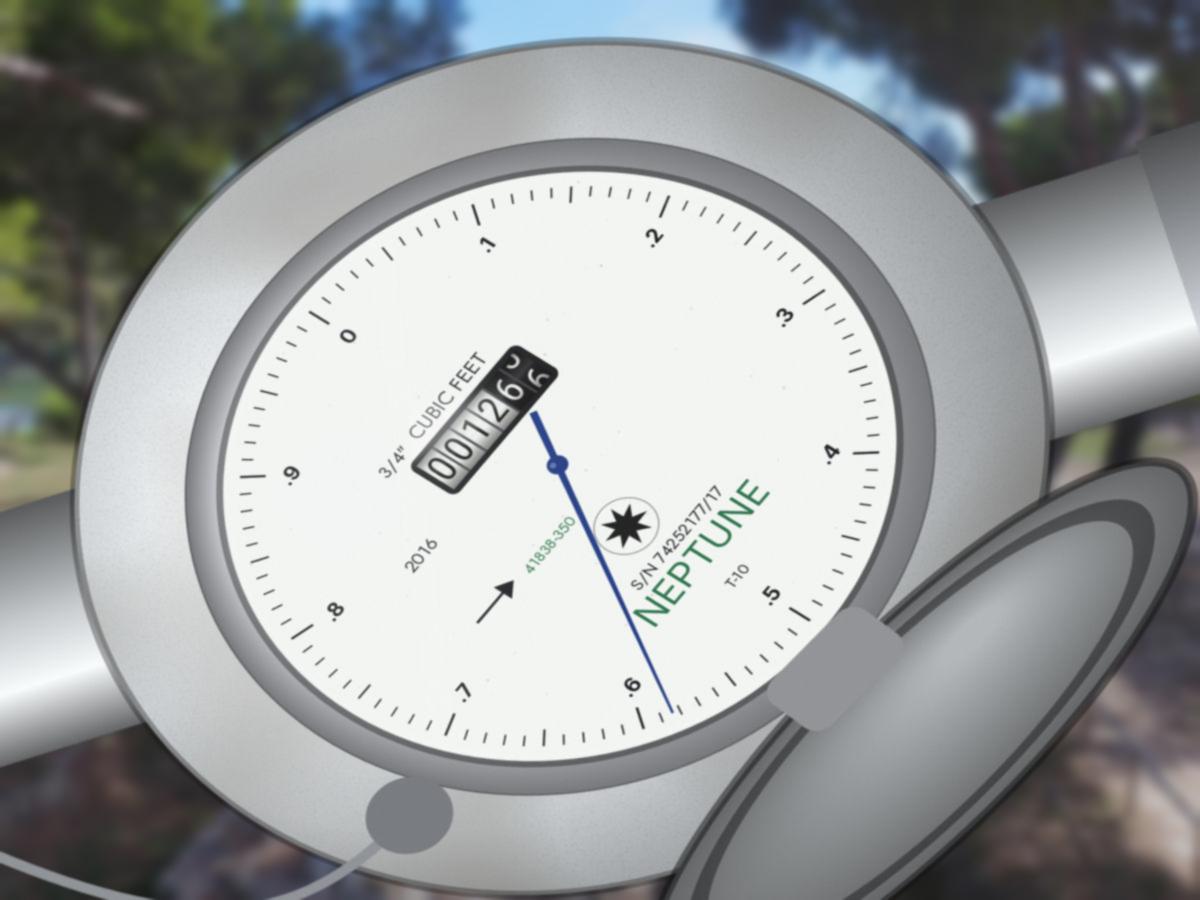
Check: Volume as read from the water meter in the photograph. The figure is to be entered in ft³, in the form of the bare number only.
1265.58
